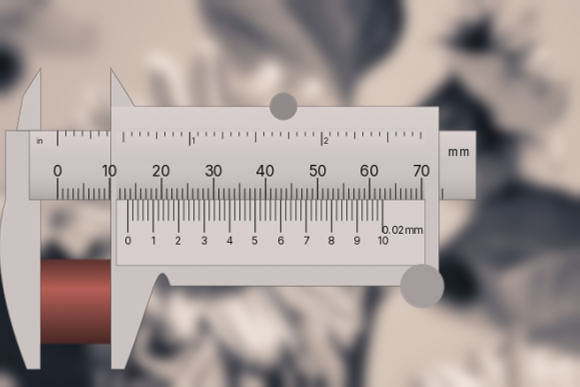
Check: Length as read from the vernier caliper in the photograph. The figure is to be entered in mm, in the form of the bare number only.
13.5
